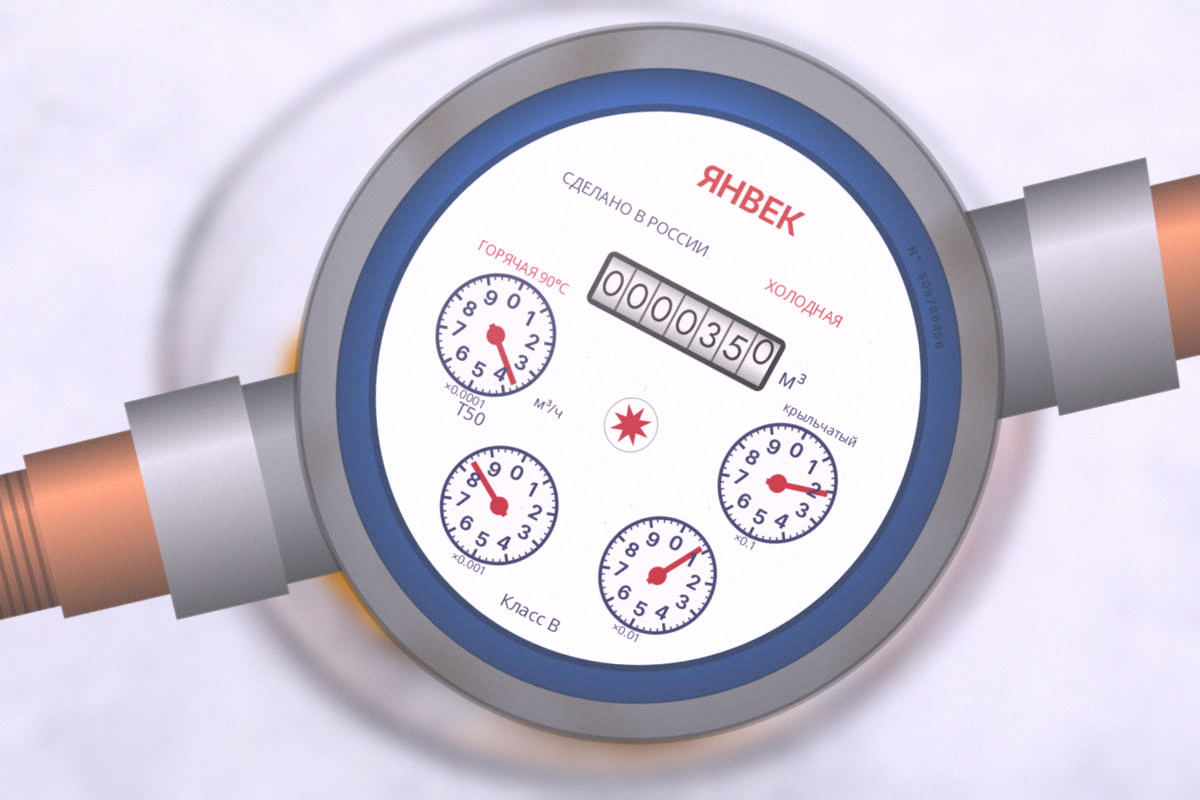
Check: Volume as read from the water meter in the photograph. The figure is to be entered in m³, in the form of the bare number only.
350.2083
